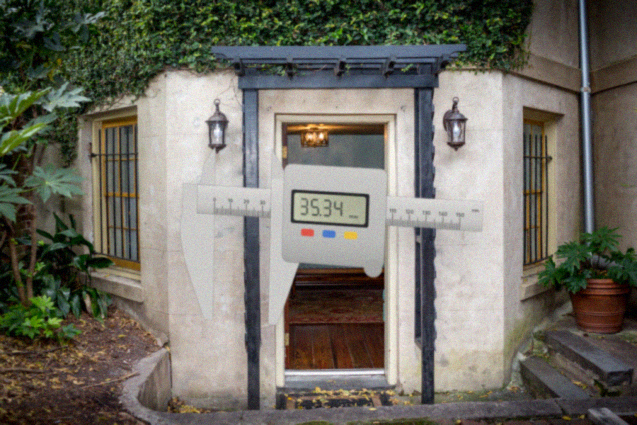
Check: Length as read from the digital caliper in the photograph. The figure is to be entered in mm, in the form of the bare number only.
35.34
